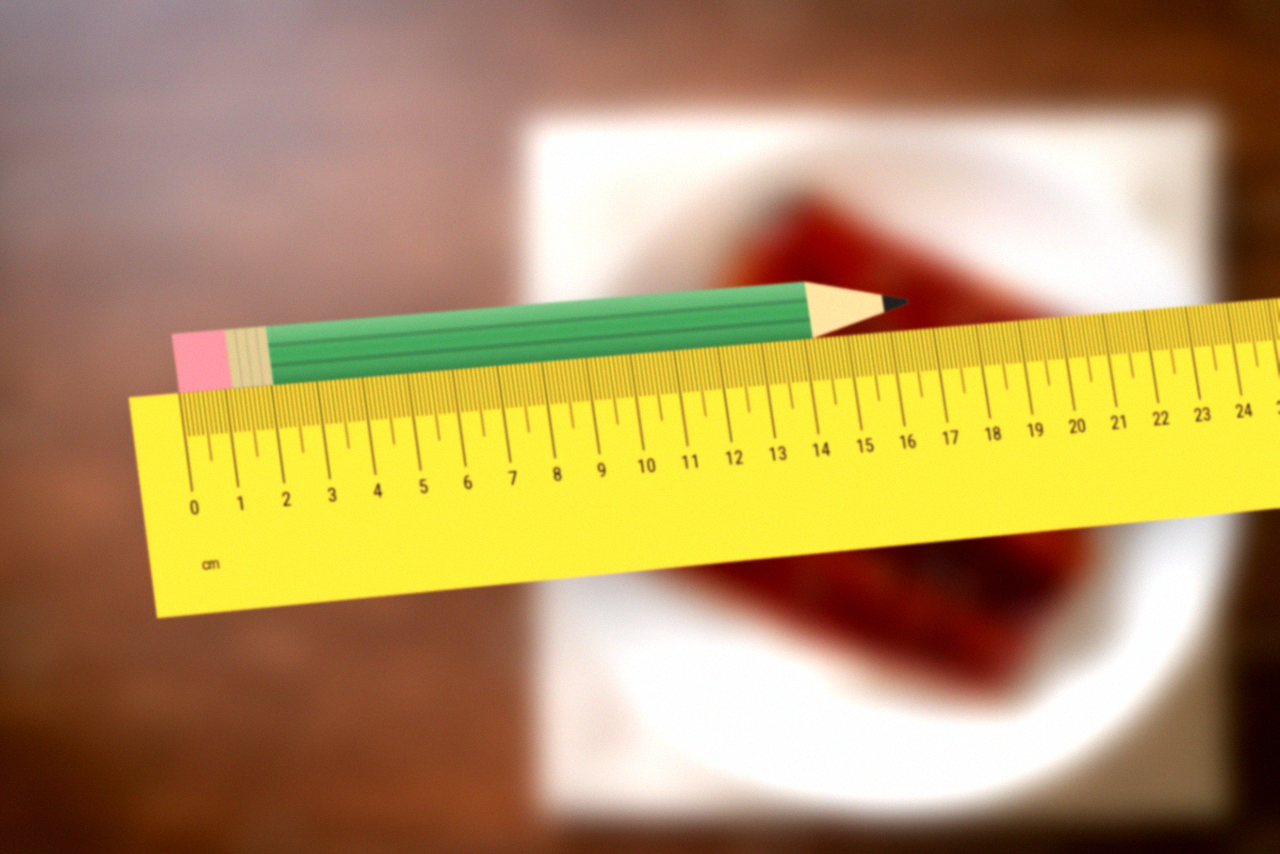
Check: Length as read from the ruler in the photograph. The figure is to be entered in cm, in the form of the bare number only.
16.5
